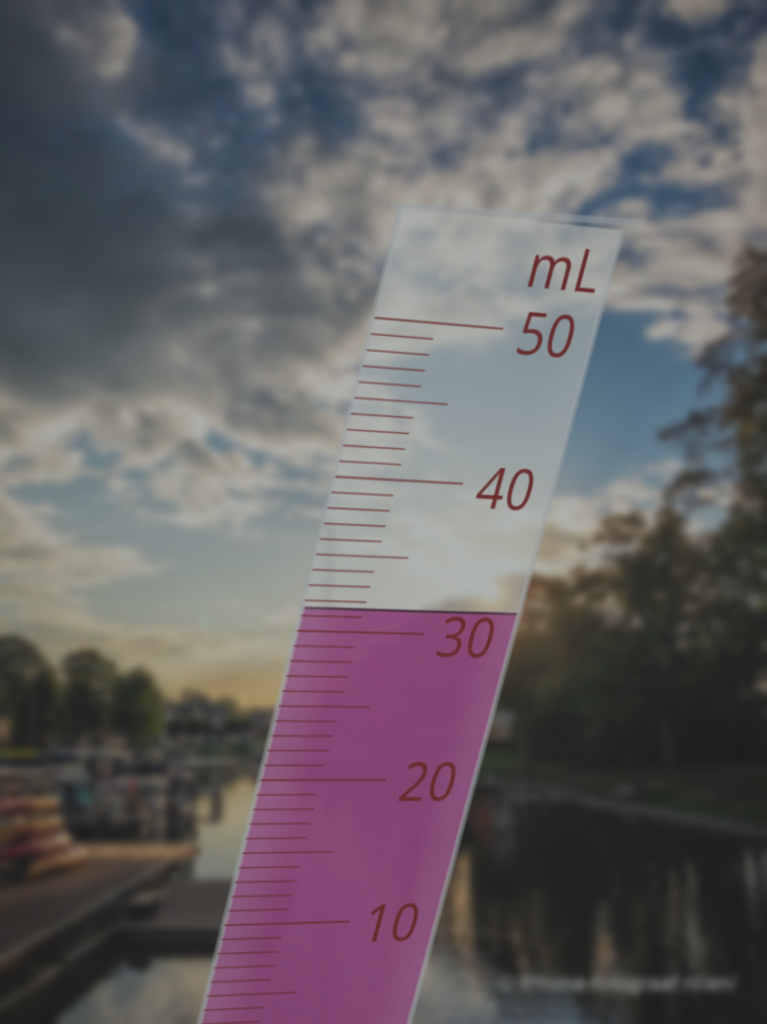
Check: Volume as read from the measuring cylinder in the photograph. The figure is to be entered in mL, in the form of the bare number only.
31.5
